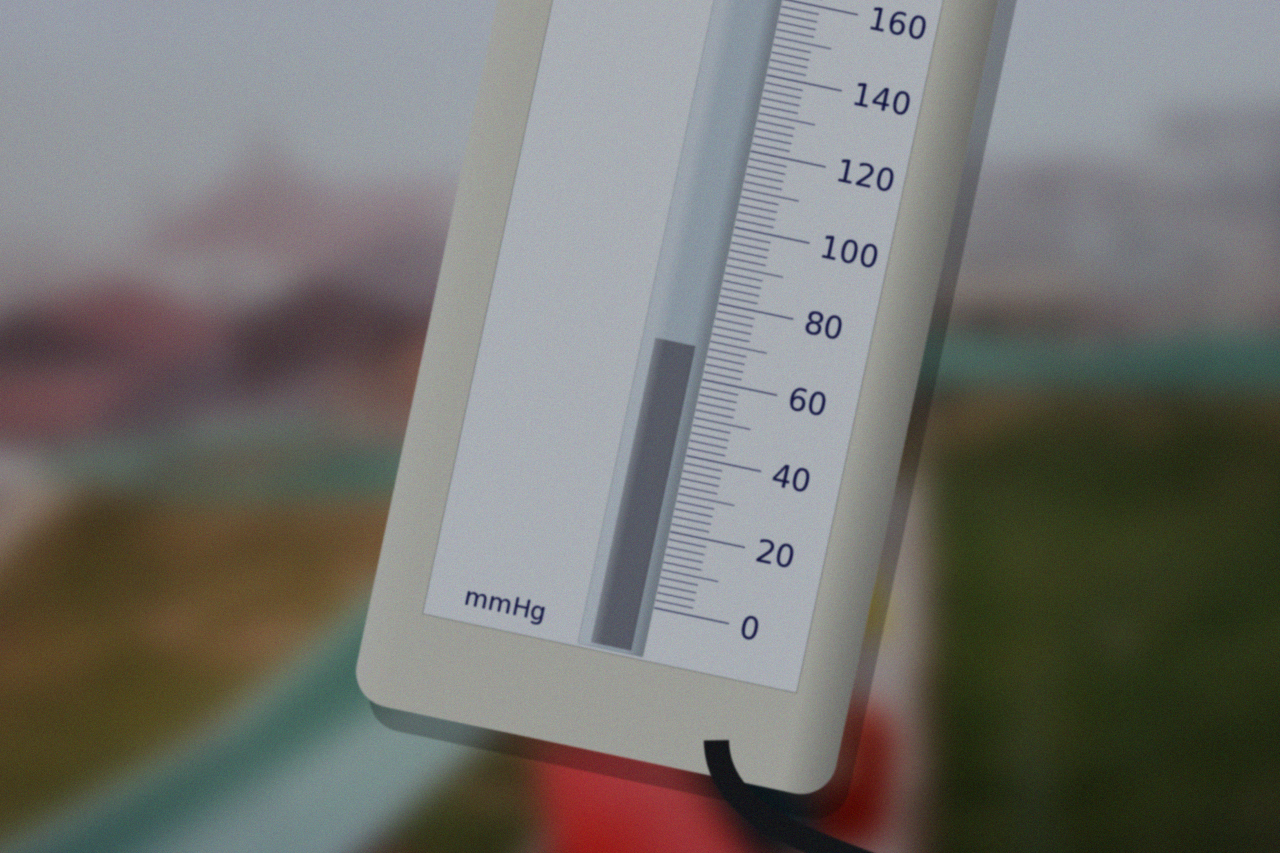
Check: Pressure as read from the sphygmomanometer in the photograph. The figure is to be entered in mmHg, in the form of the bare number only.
68
